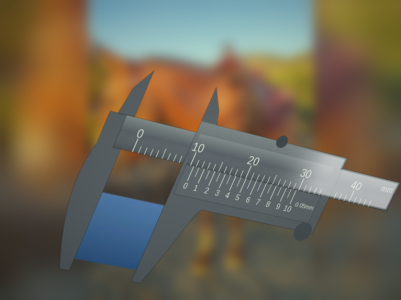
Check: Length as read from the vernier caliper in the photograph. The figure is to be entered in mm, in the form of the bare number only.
10.6
